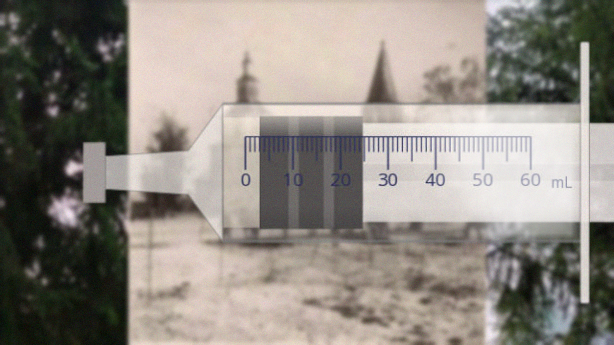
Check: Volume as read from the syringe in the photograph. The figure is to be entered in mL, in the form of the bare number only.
3
